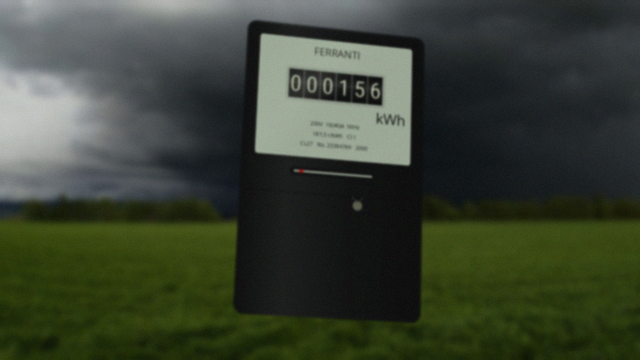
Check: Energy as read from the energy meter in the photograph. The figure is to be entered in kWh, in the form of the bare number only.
156
